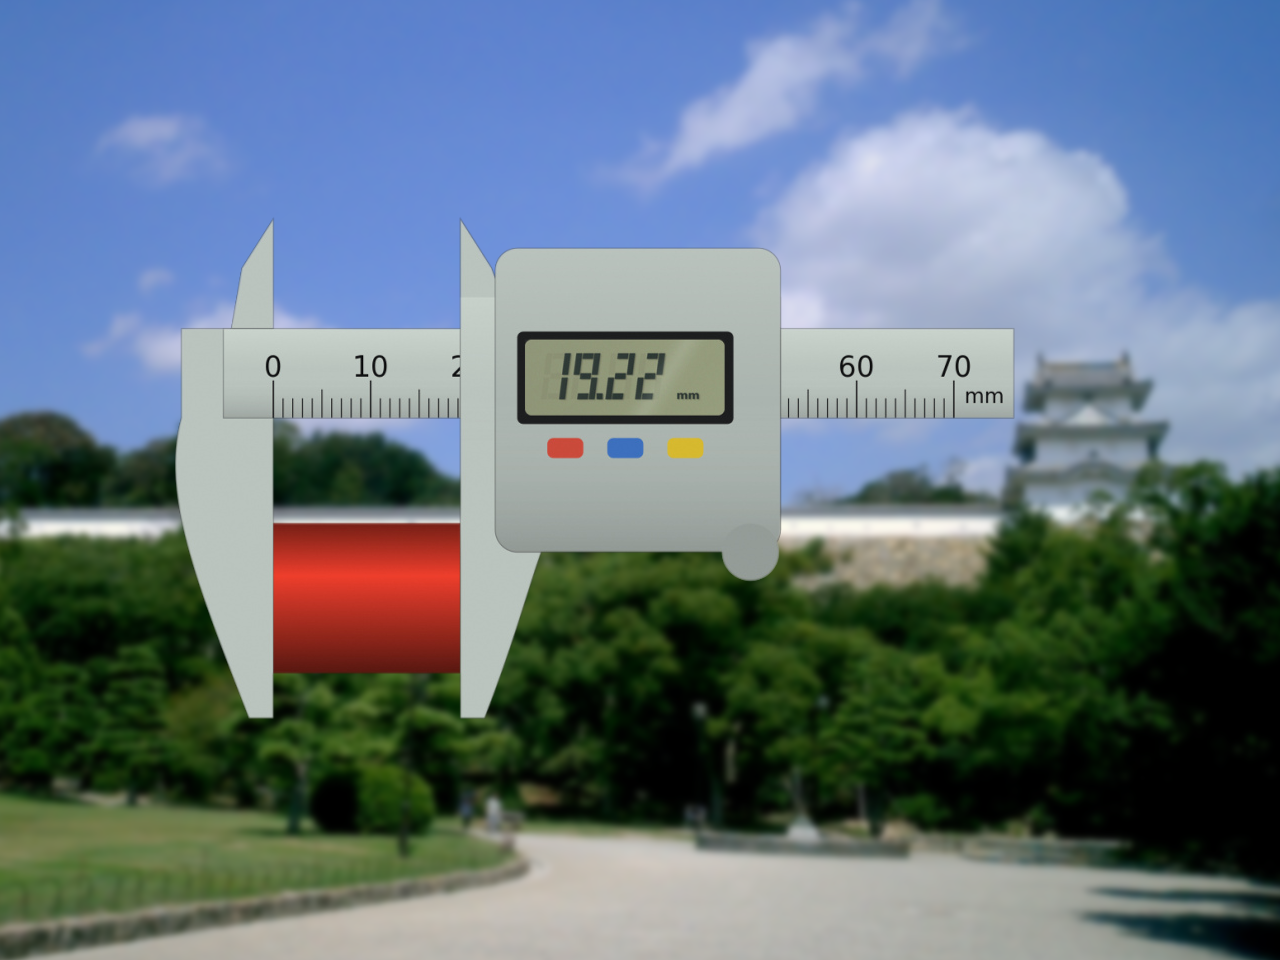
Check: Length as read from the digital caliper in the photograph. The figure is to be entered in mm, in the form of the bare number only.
19.22
